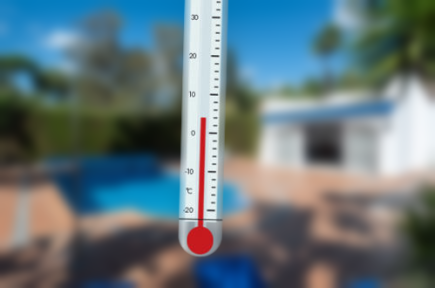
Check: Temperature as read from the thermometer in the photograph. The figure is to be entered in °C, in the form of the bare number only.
4
